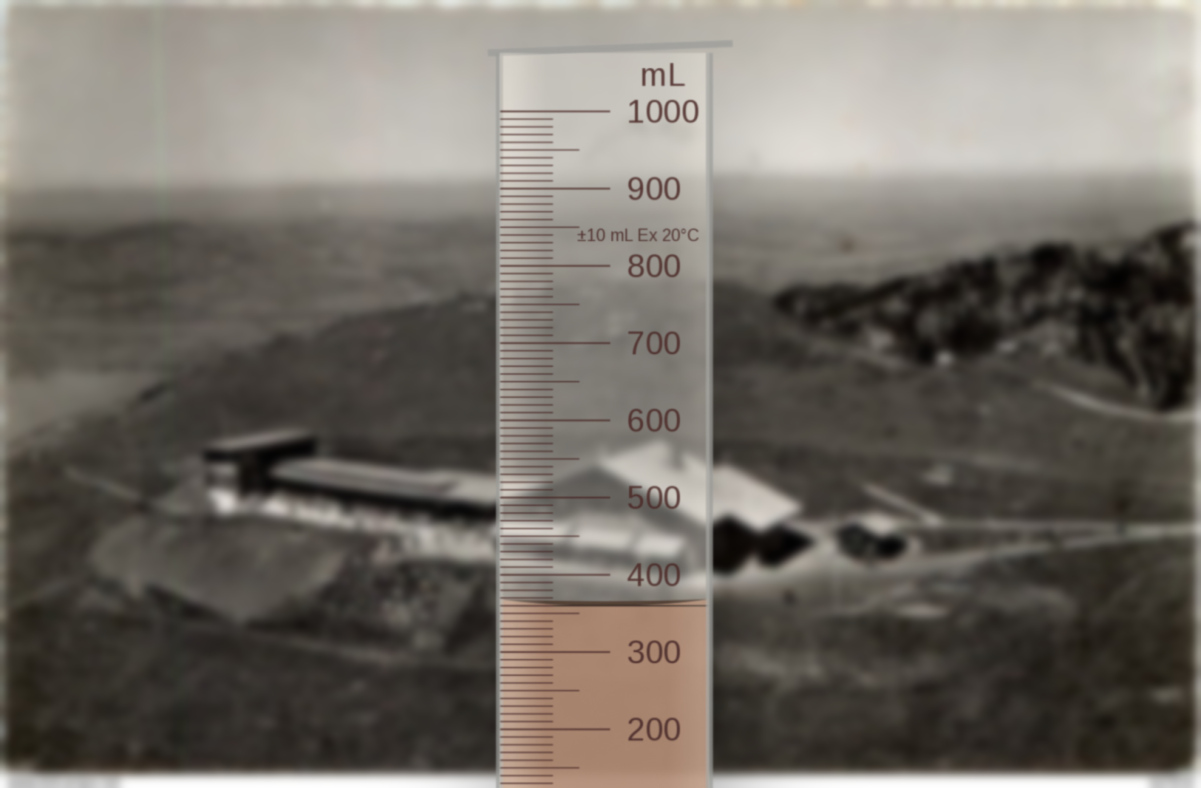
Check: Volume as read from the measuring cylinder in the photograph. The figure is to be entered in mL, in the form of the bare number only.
360
